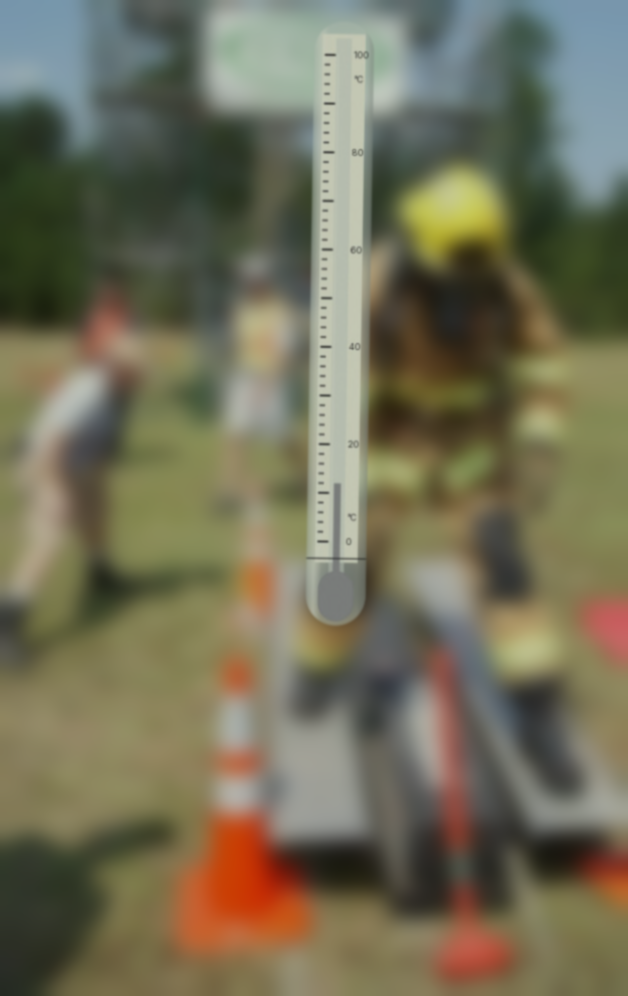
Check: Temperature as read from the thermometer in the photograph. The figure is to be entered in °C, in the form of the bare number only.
12
